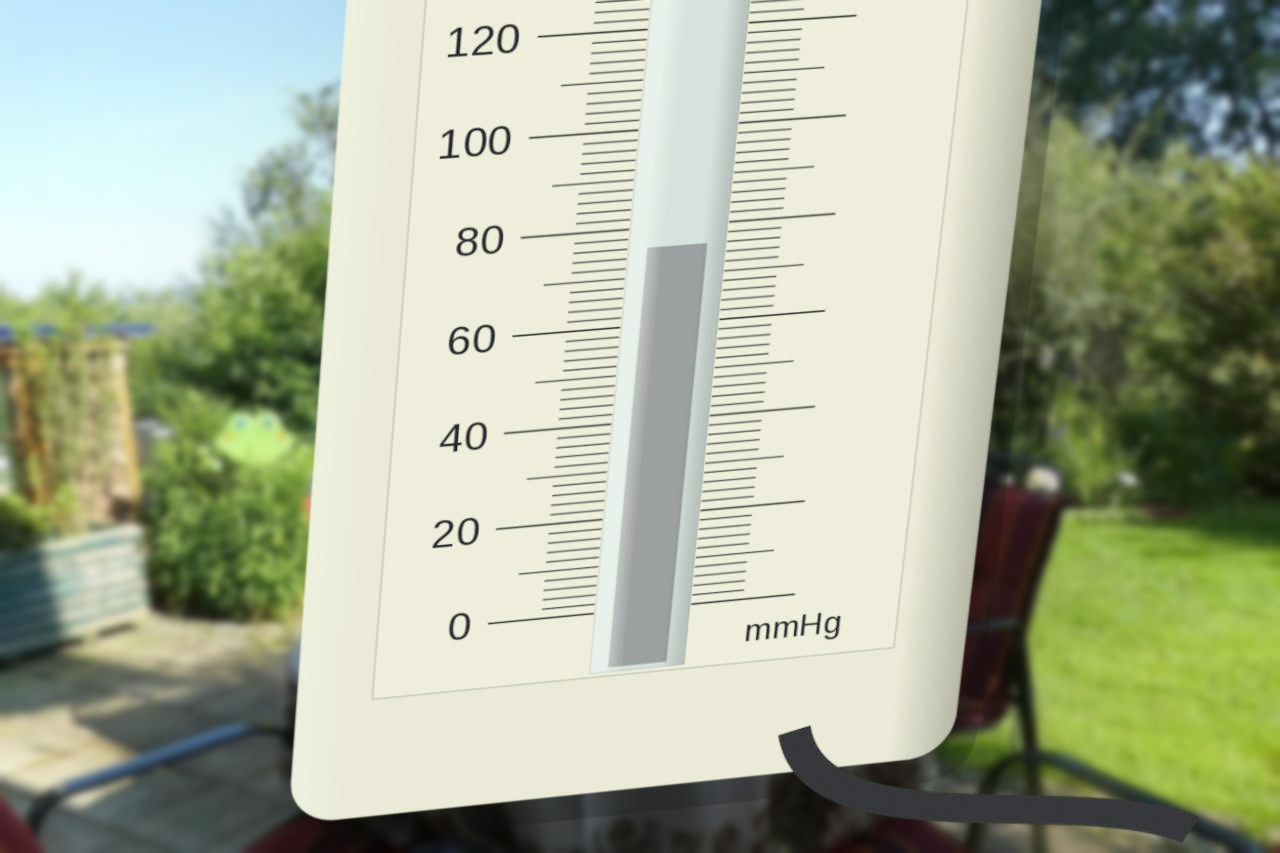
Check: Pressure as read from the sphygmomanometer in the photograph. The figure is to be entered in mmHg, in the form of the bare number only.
76
